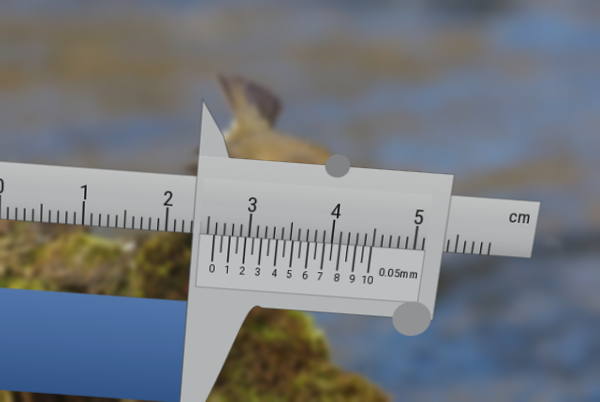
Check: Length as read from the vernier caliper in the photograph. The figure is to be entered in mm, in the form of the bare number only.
25.8
